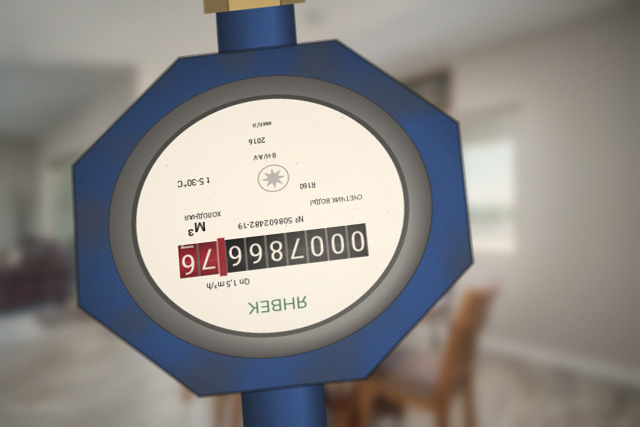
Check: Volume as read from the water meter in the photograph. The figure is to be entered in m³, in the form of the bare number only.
7866.76
